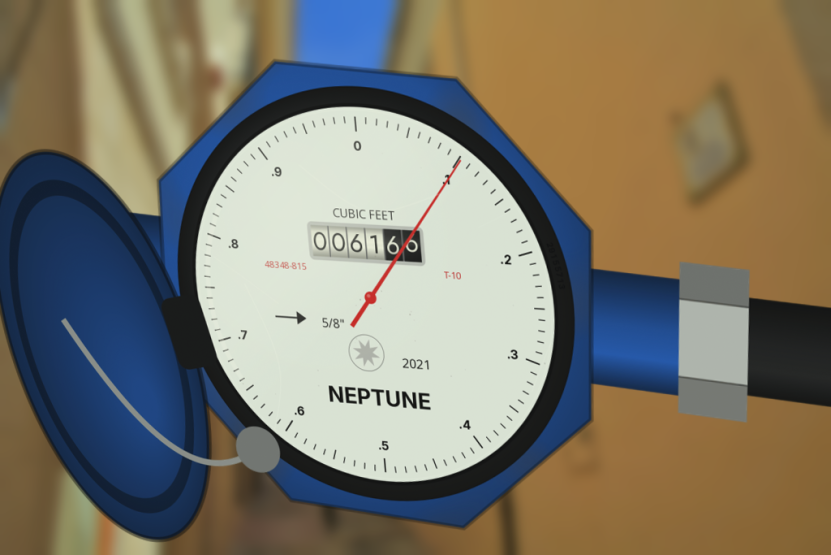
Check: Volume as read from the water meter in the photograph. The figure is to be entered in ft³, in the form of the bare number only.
6166.10
